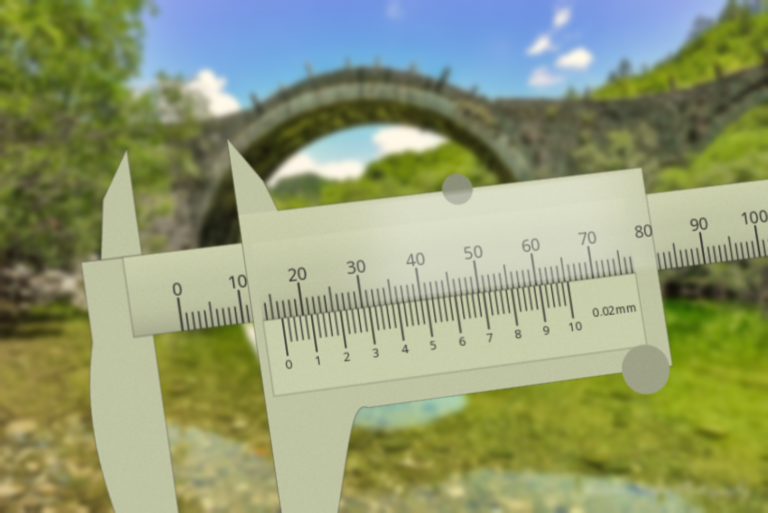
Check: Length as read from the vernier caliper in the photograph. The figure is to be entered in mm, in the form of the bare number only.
16.5
